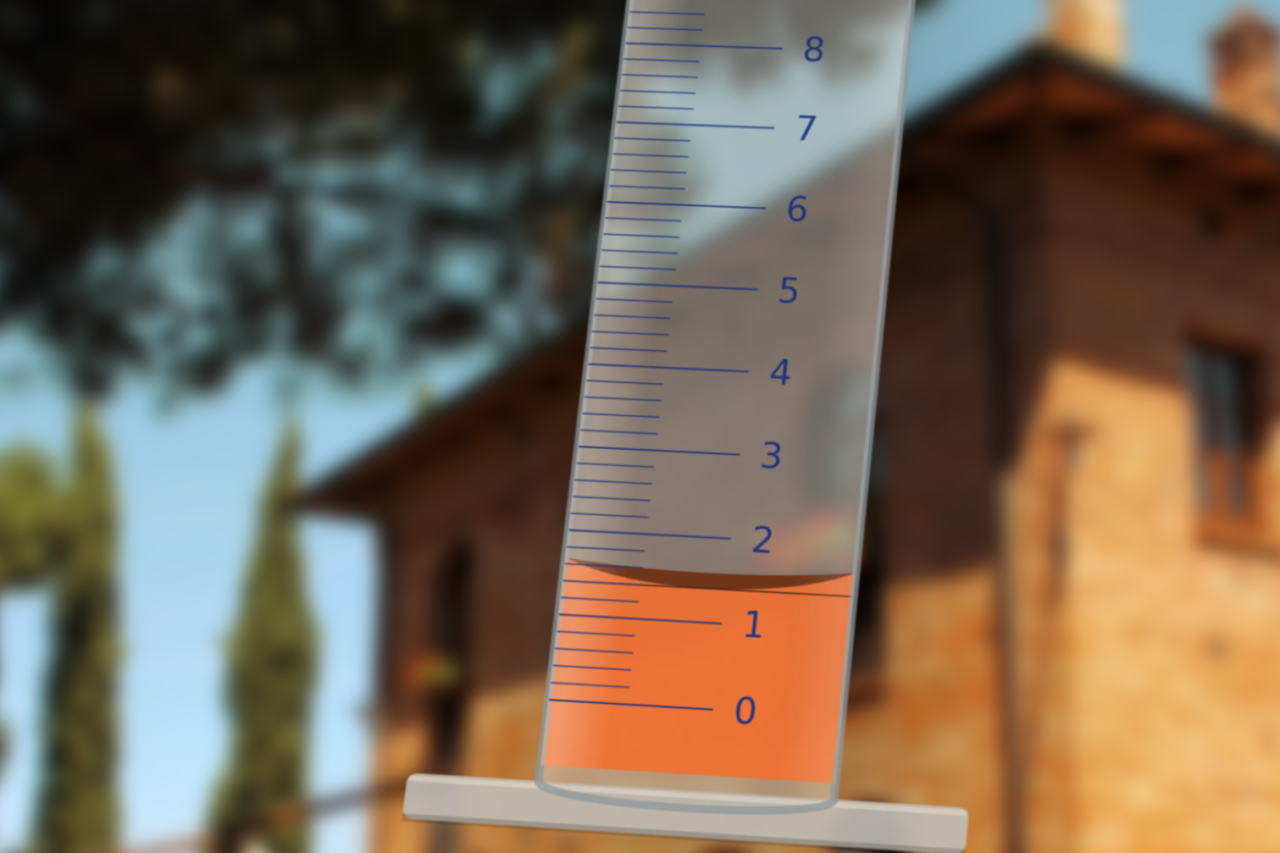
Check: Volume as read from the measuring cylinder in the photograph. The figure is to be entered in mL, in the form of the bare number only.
1.4
